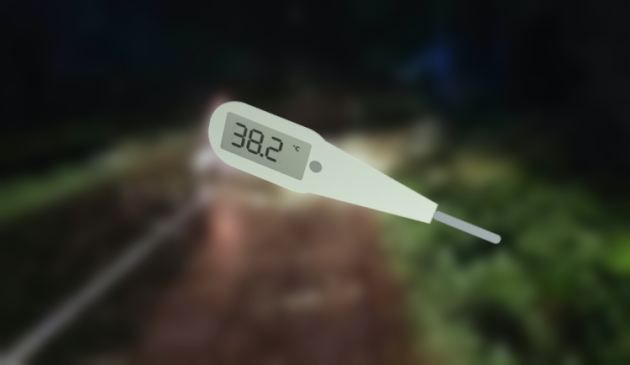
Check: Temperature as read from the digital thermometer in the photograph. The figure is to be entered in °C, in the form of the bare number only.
38.2
